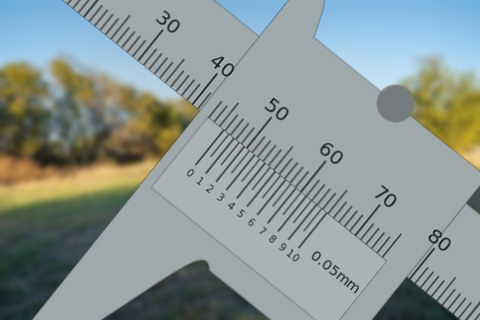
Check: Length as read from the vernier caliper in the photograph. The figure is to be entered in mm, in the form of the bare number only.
45.8
